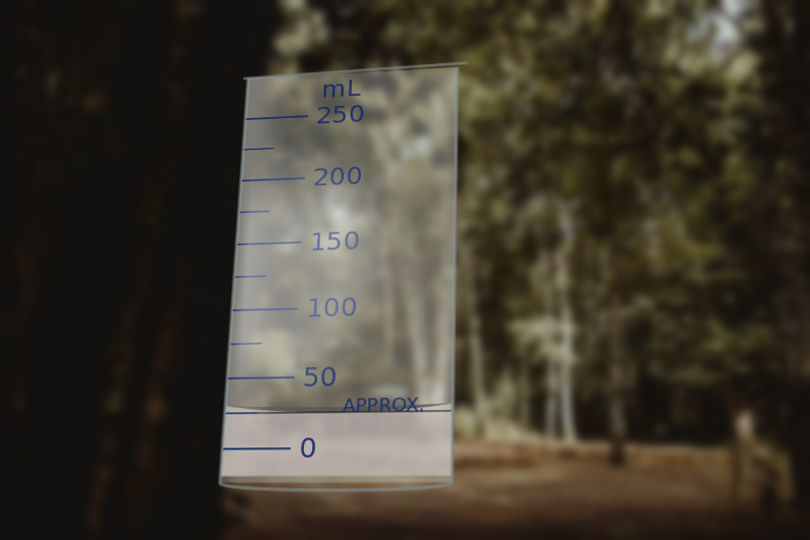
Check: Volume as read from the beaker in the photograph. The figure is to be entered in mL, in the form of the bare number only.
25
